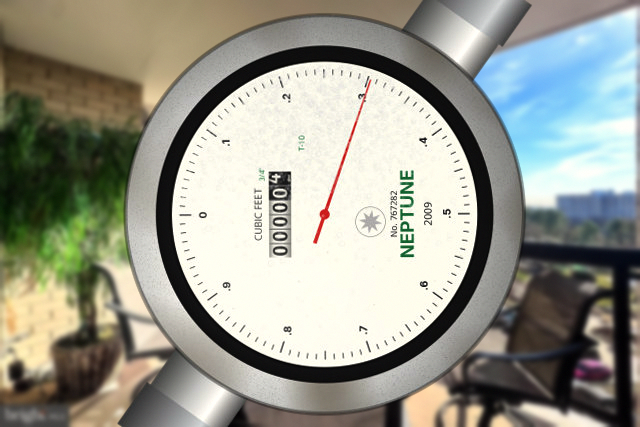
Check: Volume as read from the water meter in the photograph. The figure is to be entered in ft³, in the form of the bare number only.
4.30
